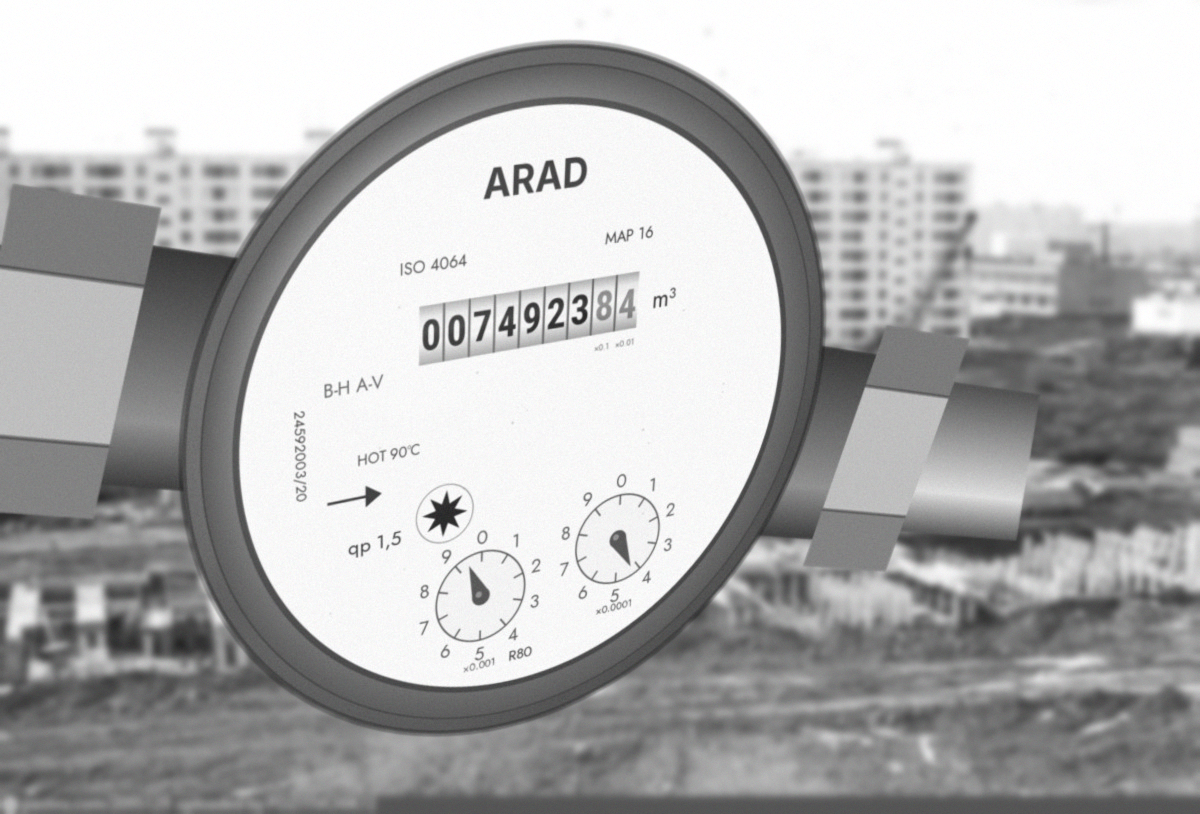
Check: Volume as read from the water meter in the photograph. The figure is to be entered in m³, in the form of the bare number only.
74923.8394
